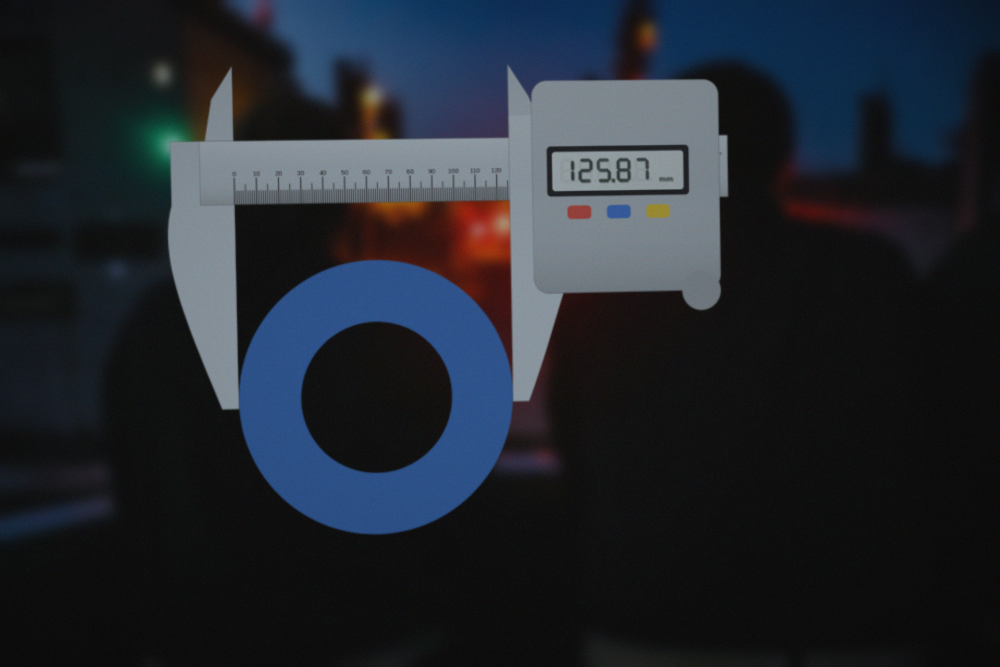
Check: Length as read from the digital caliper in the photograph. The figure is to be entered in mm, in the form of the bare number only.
125.87
